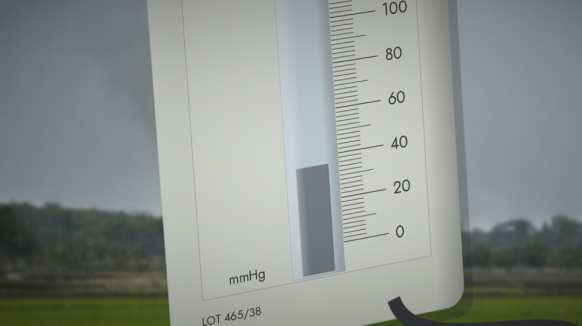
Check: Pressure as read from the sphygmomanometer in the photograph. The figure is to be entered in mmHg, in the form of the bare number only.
36
